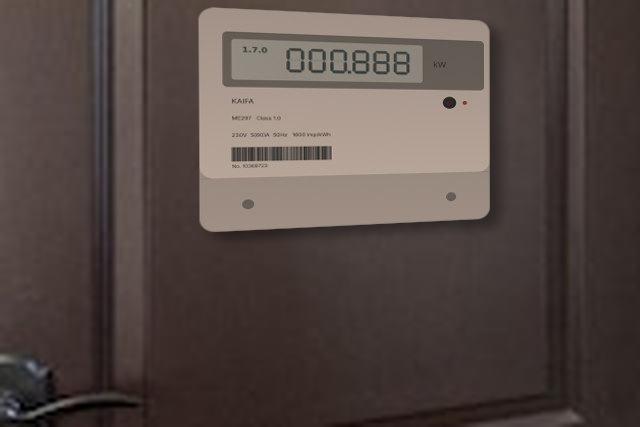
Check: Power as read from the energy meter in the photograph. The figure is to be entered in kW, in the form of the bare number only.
0.888
